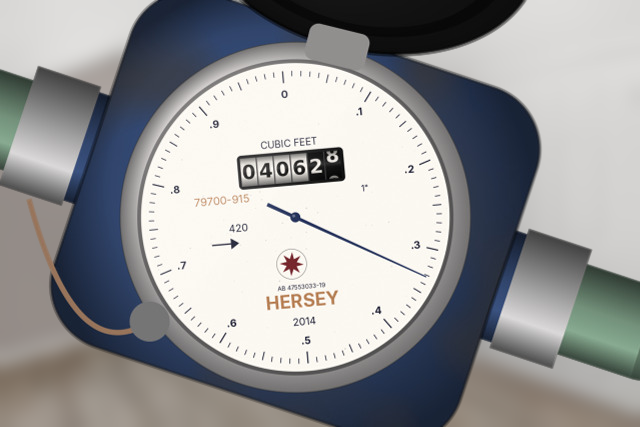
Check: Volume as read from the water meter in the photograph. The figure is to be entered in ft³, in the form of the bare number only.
40628.33
